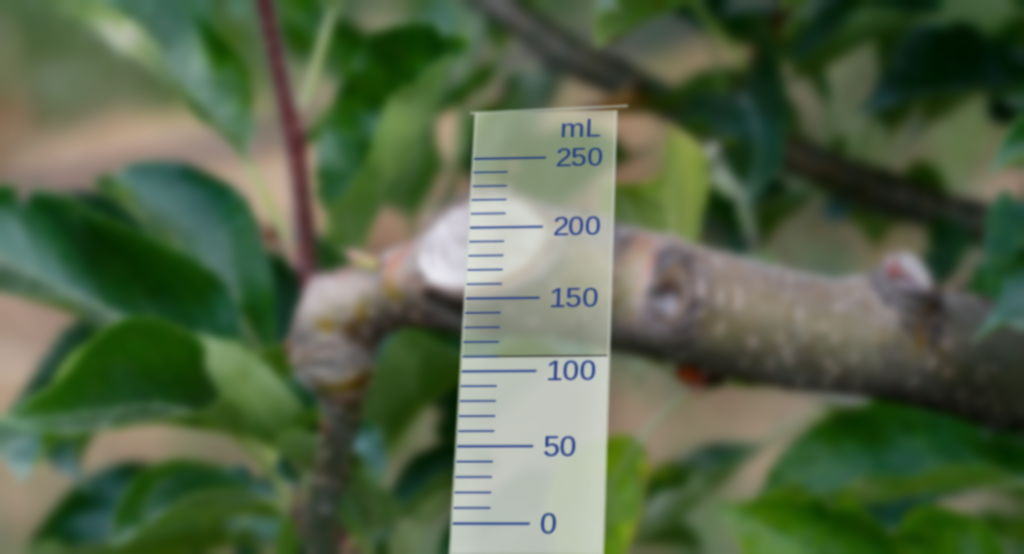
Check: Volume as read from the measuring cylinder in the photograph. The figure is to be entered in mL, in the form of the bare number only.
110
